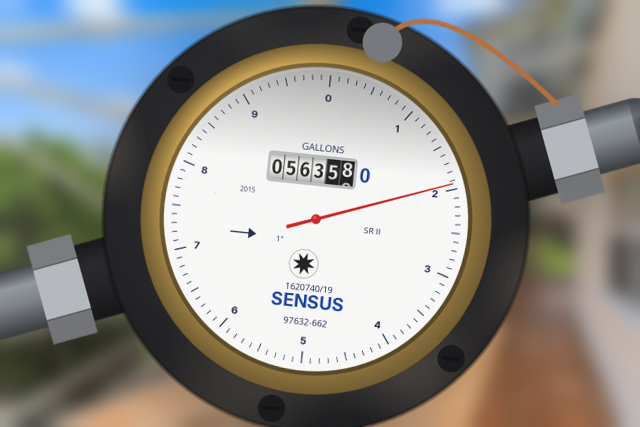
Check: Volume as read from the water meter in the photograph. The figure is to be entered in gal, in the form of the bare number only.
563581.9
